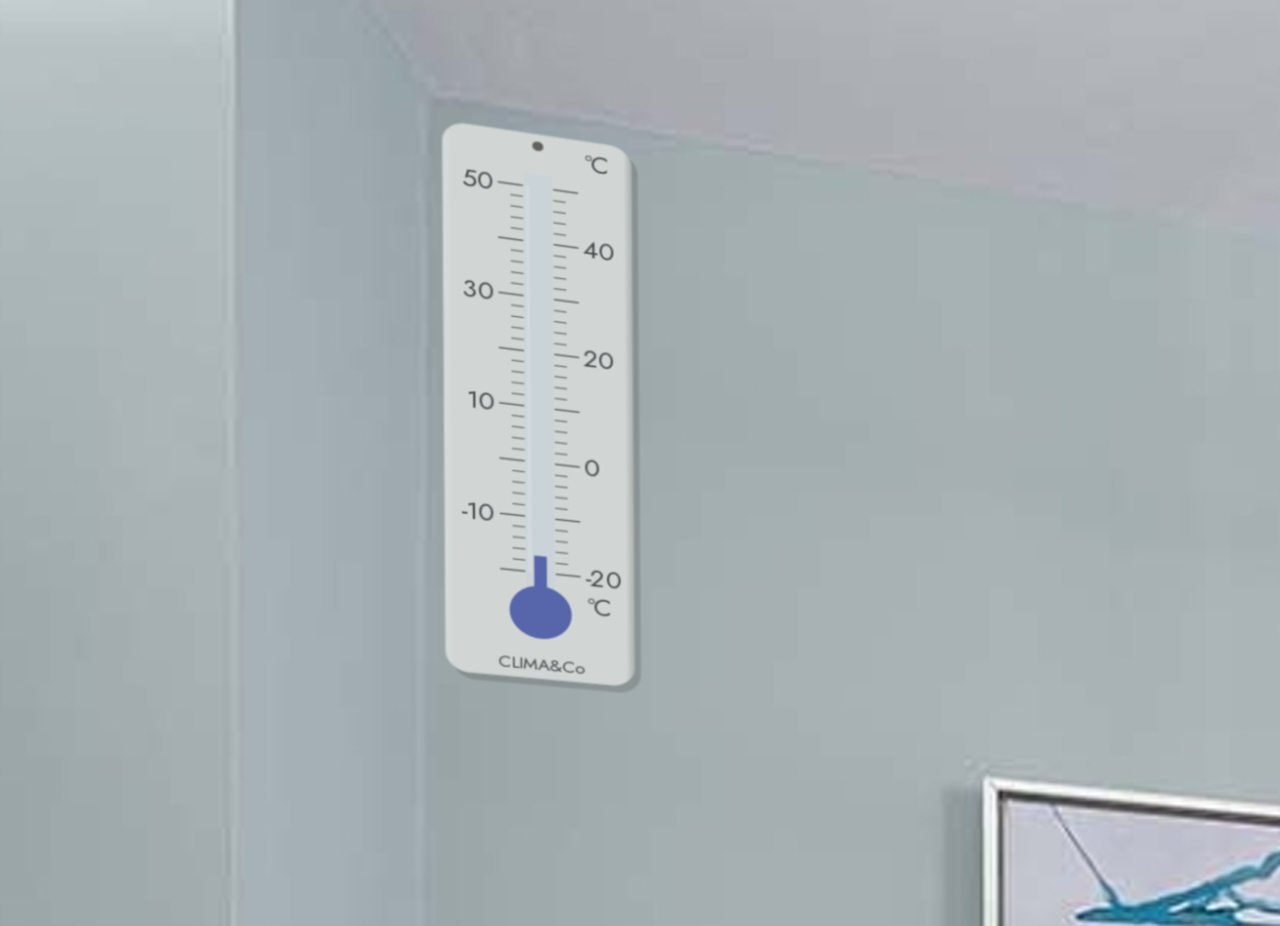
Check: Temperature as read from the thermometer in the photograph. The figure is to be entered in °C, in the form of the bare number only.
-17
